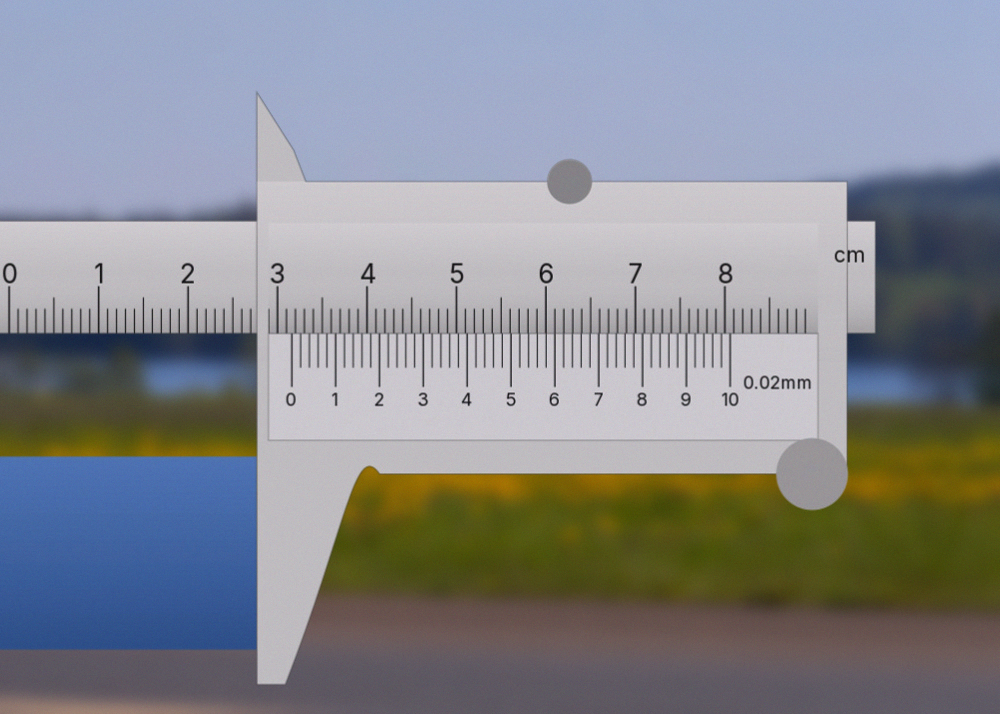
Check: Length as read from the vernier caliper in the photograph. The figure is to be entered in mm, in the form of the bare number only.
31.6
